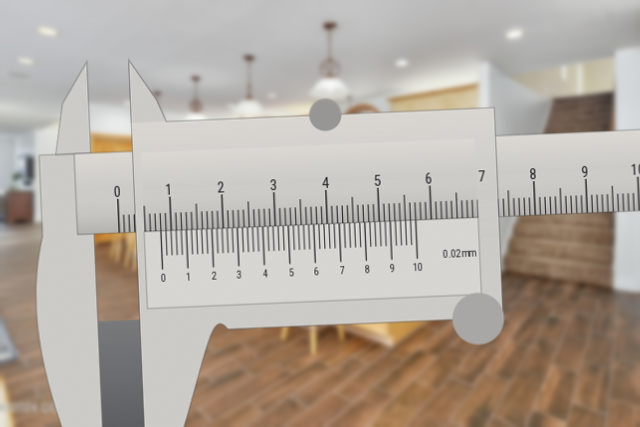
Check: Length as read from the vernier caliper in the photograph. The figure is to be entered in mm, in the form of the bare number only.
8.0
